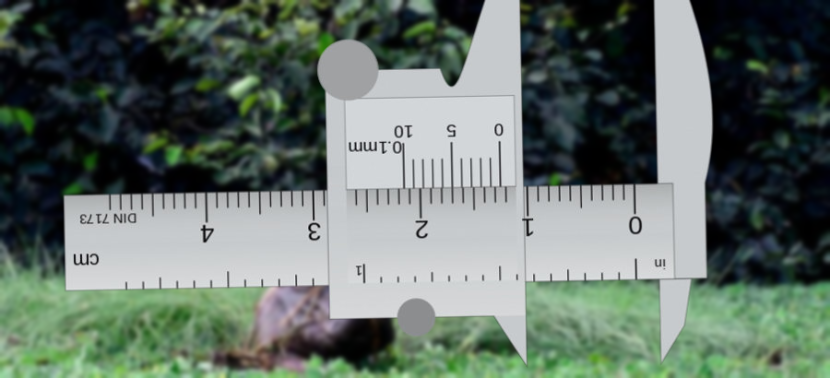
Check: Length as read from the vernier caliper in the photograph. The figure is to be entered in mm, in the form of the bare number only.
12.5
